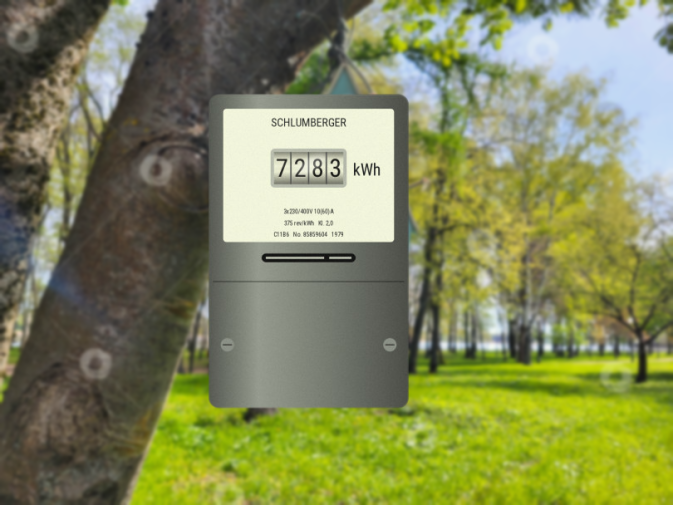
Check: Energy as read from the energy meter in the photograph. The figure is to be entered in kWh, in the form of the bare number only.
7283
